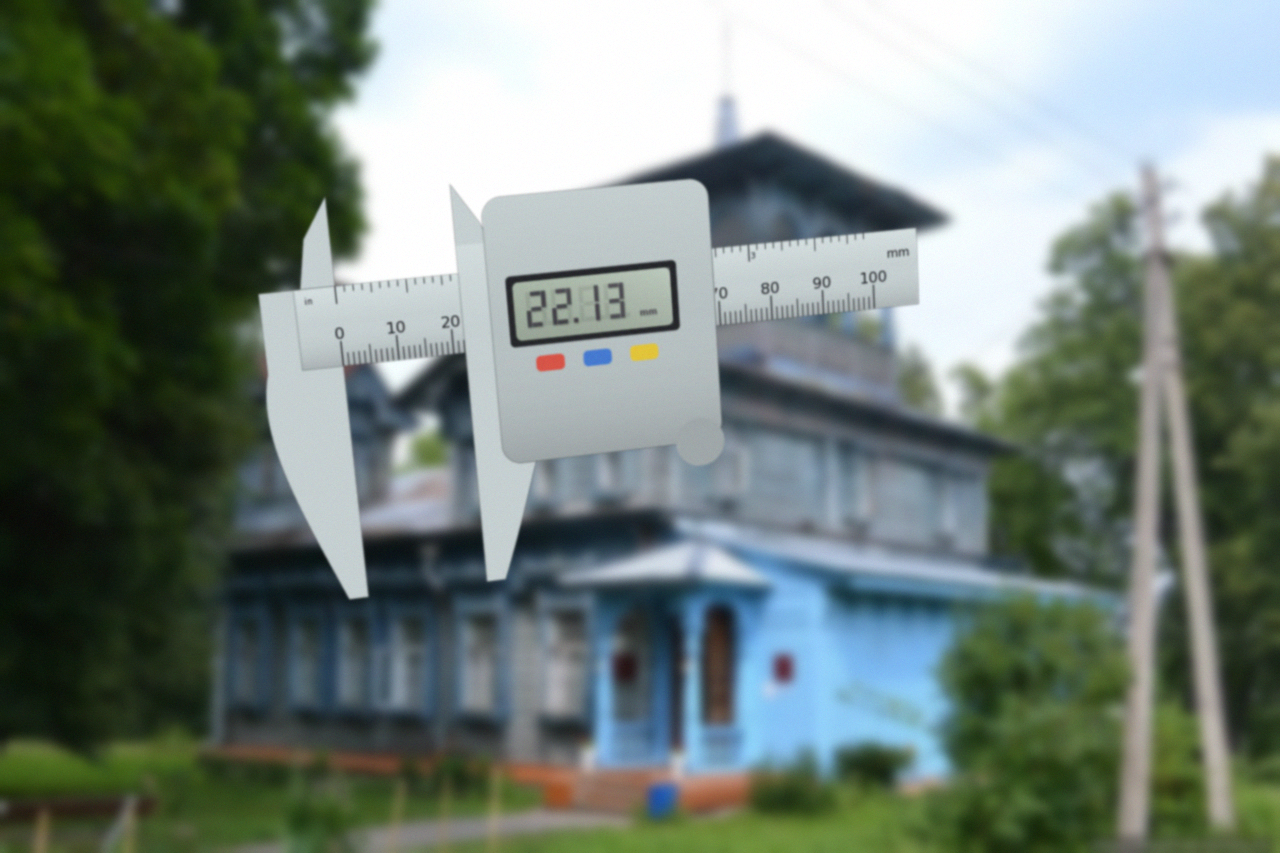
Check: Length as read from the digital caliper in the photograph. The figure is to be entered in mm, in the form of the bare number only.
22.13
